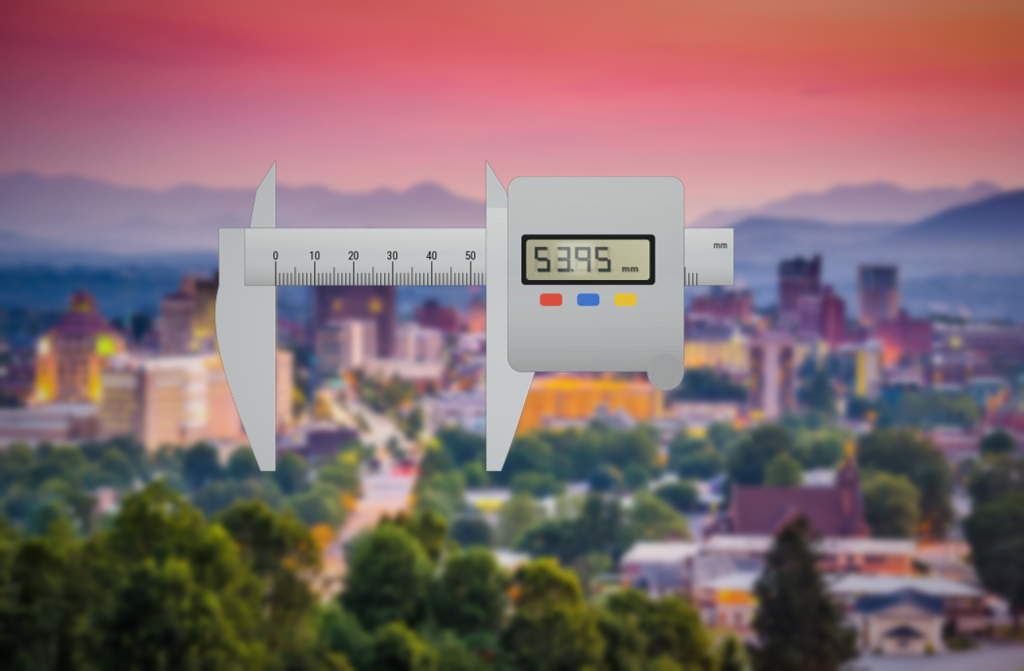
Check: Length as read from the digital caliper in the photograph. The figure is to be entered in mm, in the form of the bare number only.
53.95
